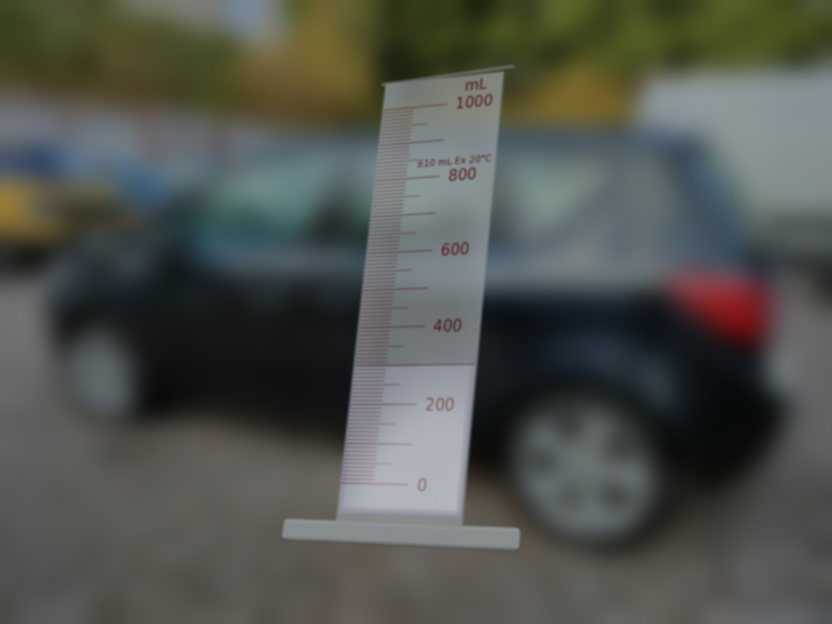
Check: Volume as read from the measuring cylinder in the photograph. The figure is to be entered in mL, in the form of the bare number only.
300
